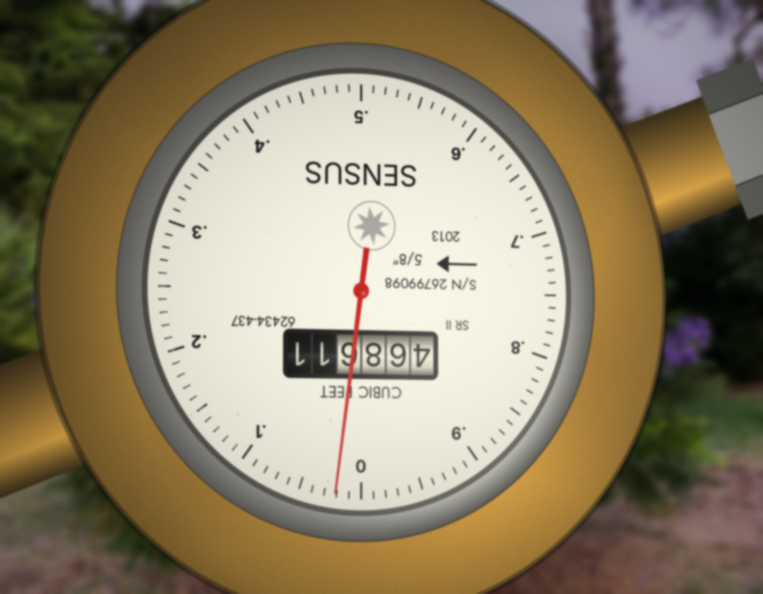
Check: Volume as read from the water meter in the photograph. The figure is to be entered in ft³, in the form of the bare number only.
468611.02
